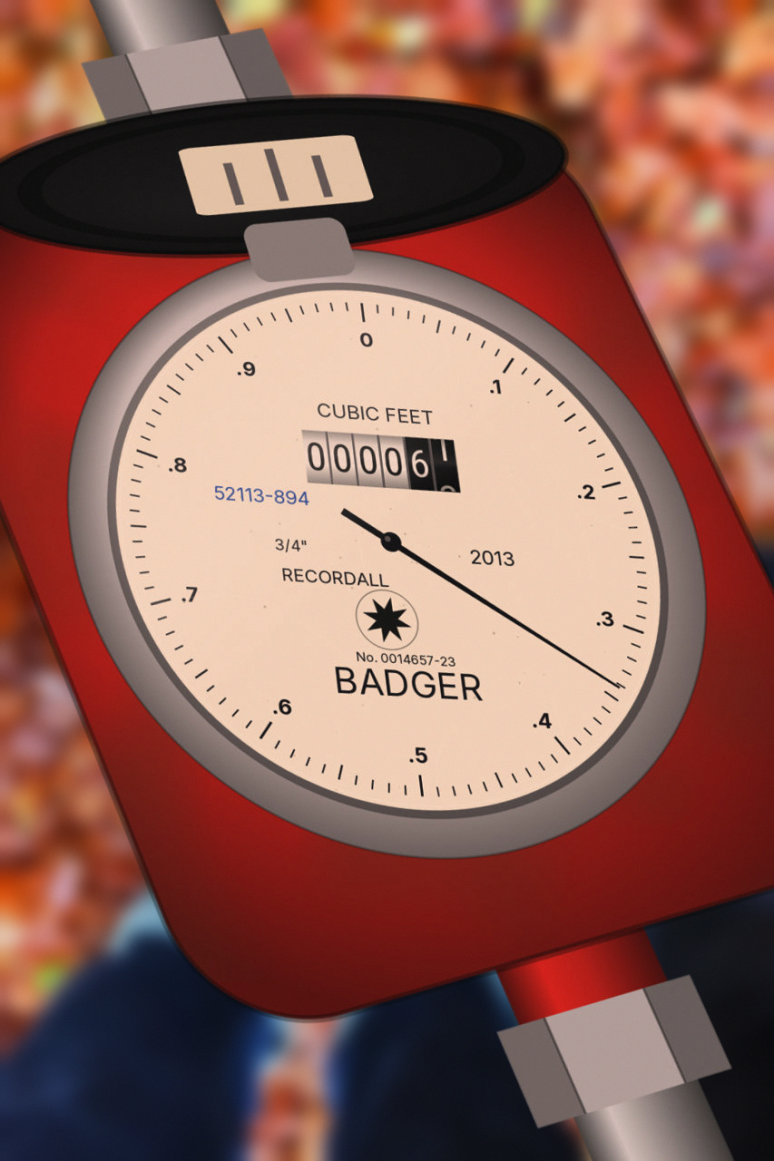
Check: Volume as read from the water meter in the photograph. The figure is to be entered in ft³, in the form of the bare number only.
61.34
